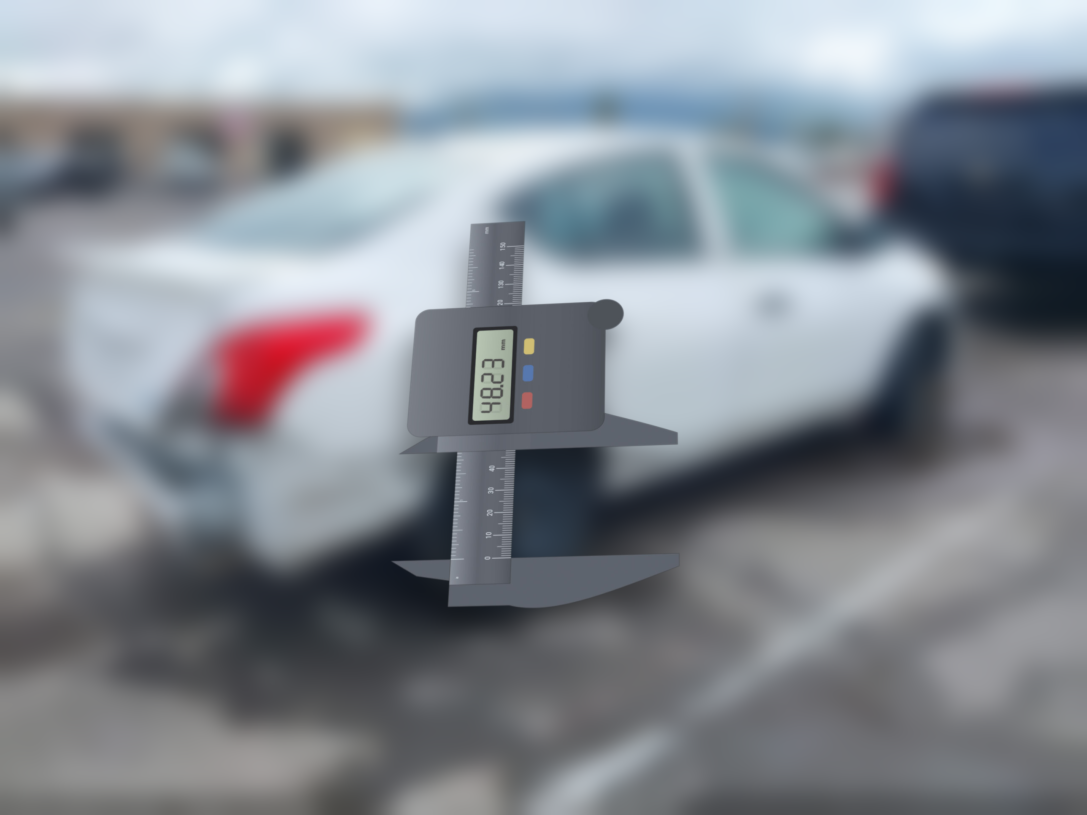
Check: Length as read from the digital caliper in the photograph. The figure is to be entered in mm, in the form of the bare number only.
48.23
